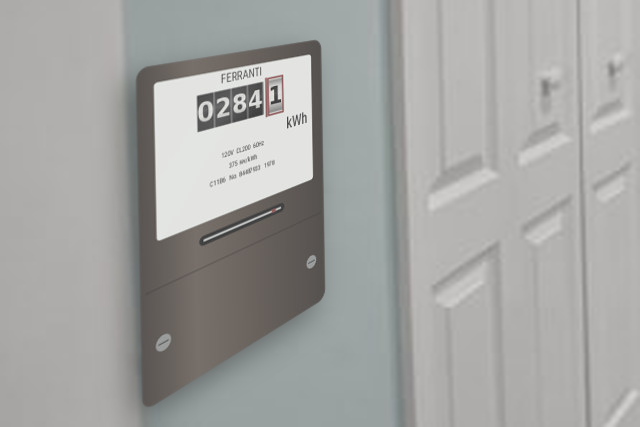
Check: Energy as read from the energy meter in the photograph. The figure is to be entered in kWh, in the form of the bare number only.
284.1
